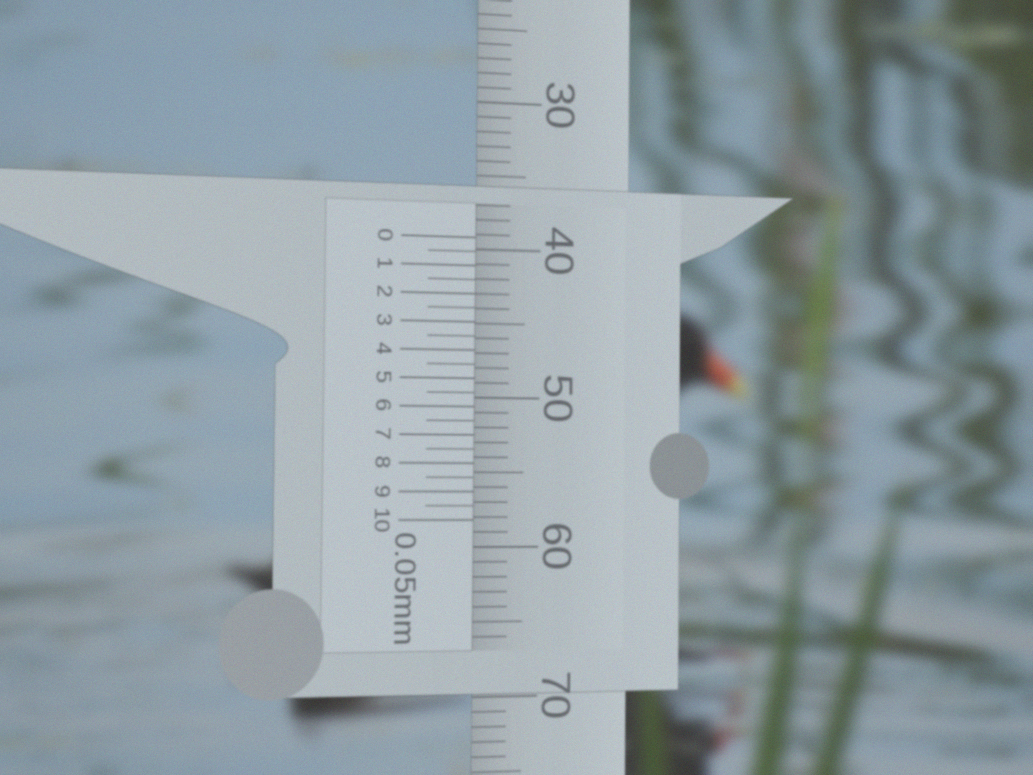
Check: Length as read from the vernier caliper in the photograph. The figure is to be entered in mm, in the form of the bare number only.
39.2
